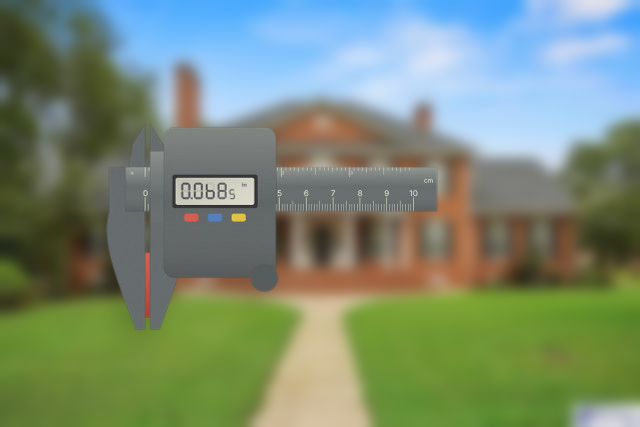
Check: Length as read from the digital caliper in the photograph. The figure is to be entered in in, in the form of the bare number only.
0.0685
